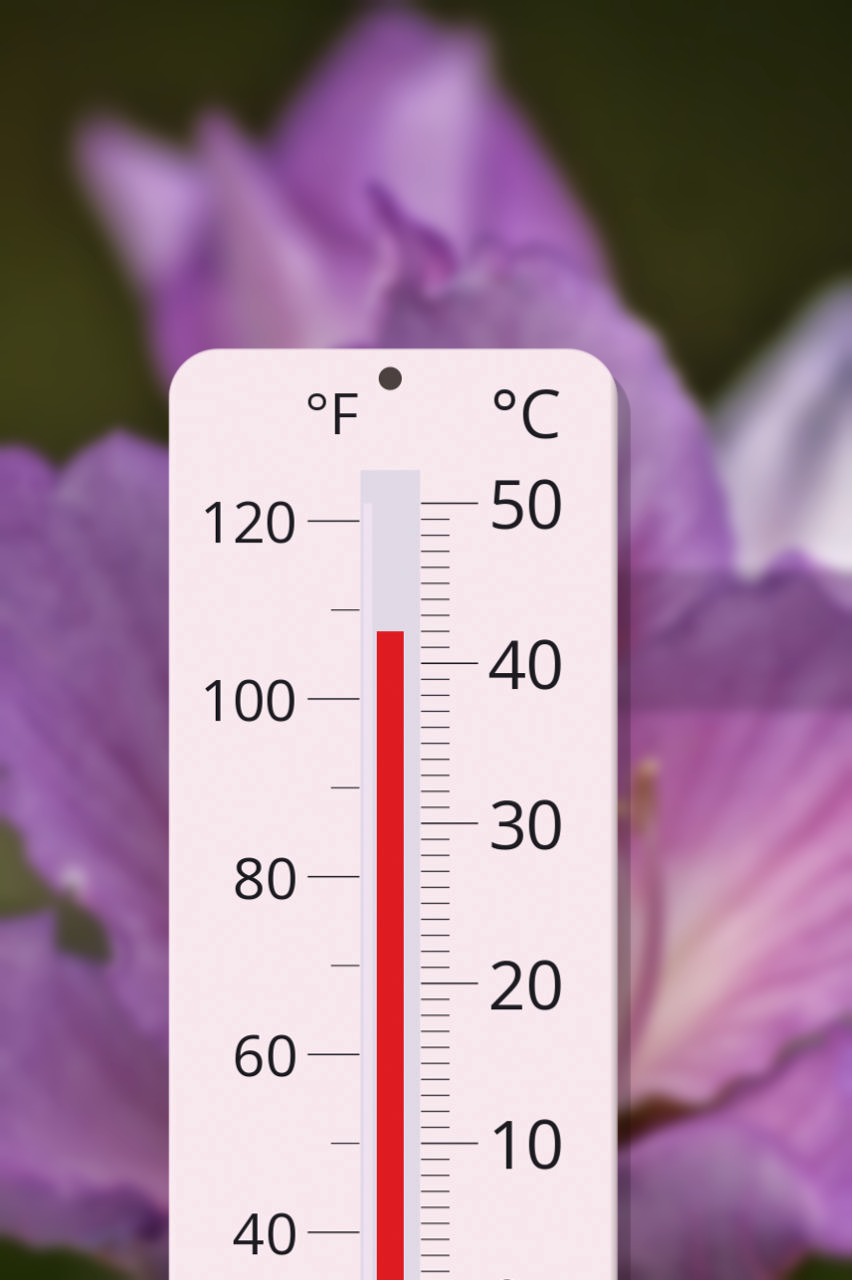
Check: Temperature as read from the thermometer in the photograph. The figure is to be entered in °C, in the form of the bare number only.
42
